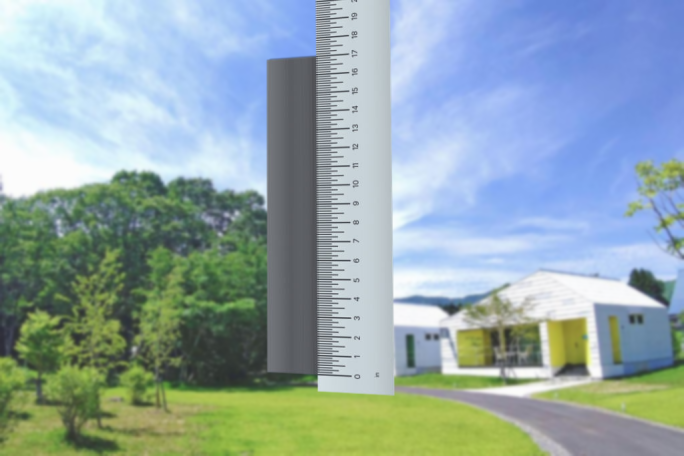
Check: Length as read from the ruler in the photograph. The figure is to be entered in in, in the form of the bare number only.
17
